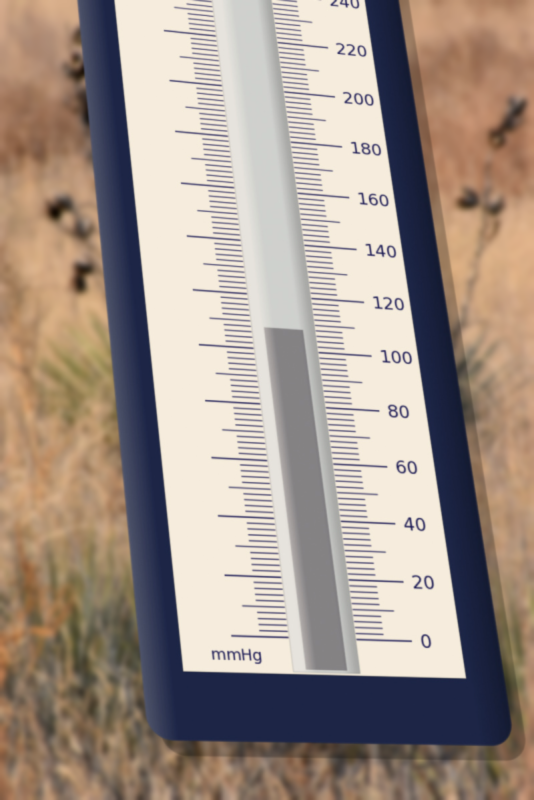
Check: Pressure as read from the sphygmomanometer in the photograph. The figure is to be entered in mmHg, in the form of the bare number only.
108
